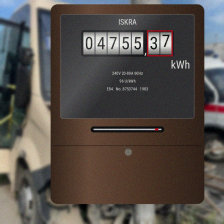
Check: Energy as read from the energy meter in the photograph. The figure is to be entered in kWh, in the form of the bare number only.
4755.37
